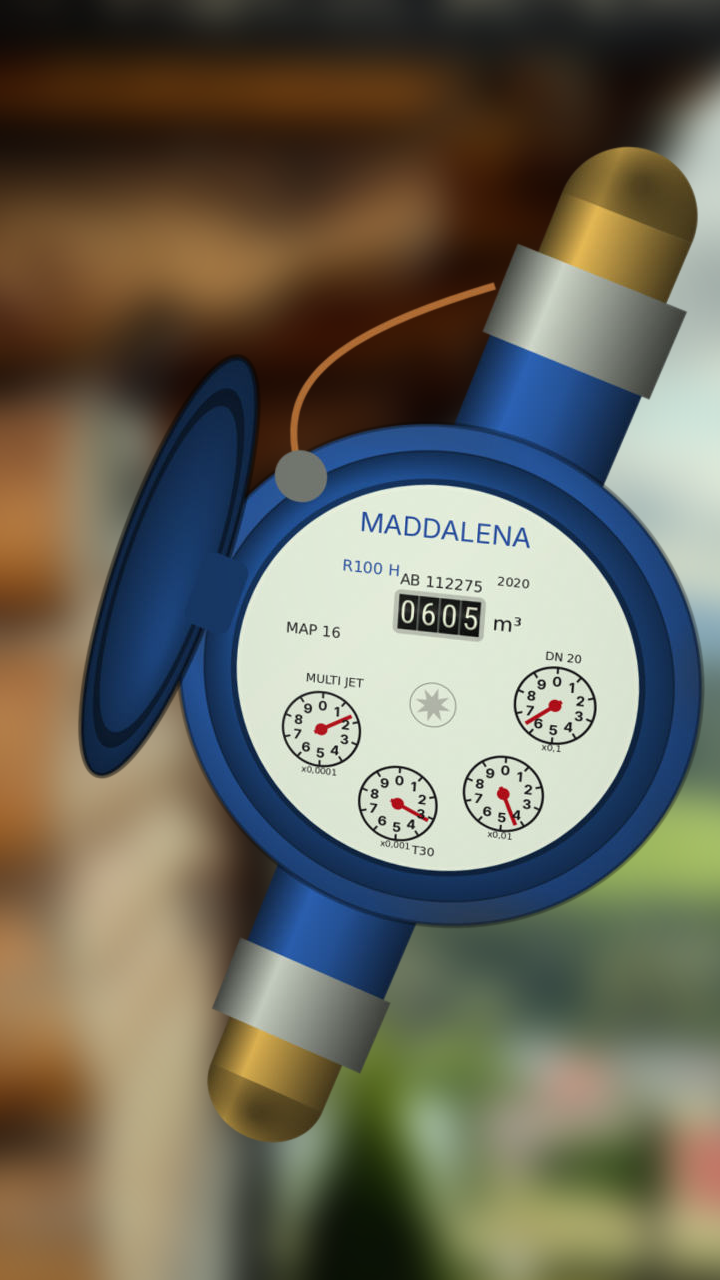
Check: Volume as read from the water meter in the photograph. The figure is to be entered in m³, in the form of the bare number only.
605.6431
